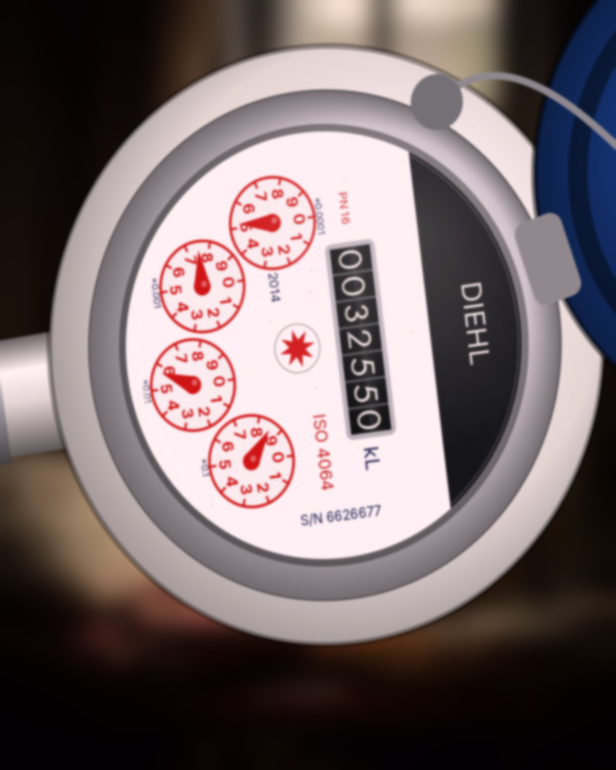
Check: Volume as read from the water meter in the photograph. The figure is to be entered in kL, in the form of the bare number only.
32550.8575
